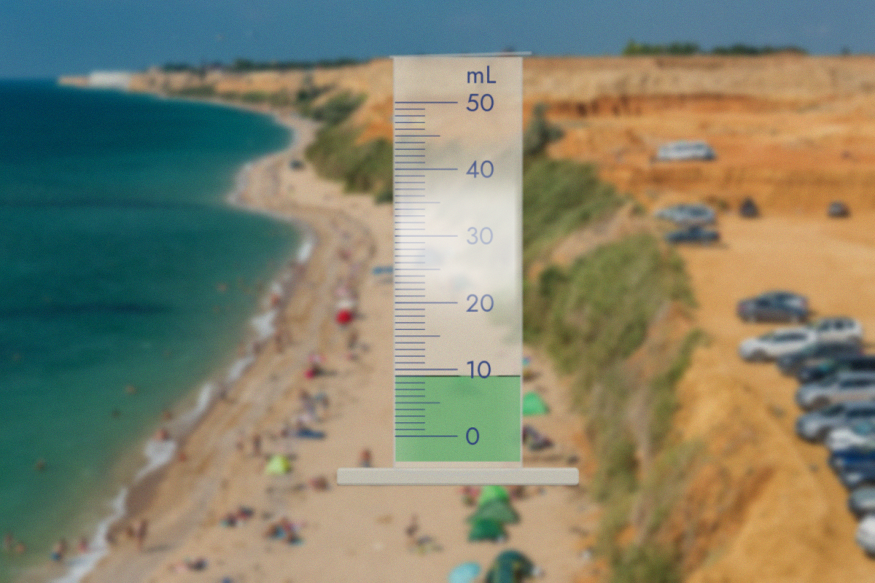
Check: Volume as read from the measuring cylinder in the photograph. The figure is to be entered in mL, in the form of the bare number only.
9
